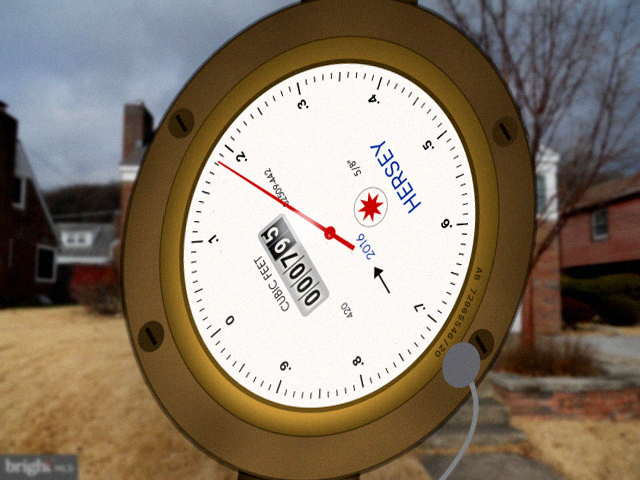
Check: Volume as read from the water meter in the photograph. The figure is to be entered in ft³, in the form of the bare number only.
795.18
